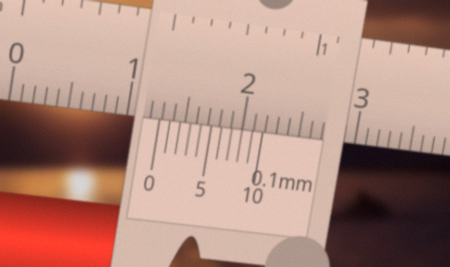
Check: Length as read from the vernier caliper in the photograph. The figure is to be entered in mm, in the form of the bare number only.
12.8
